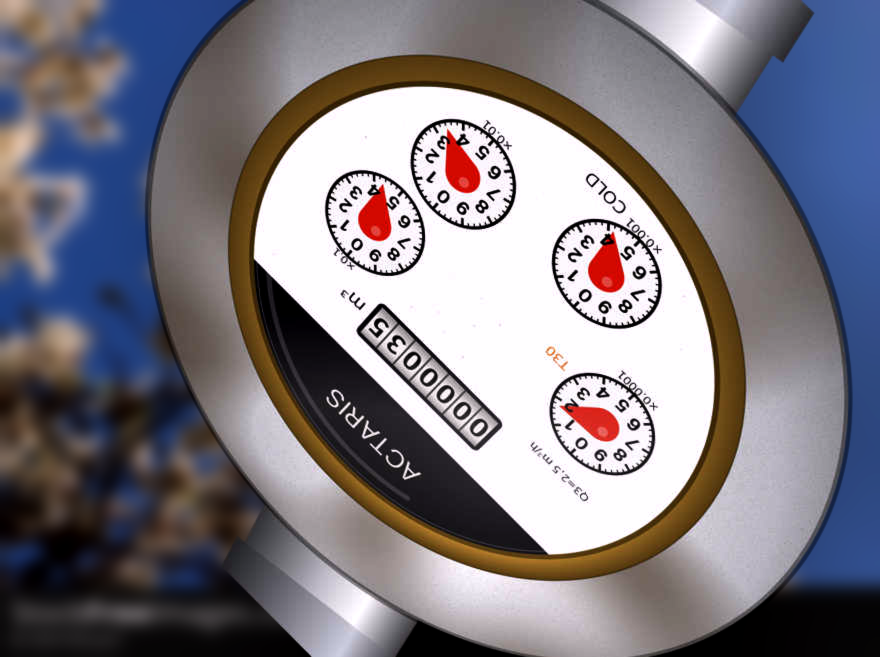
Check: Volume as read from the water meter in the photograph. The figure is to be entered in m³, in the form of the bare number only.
35.4341
